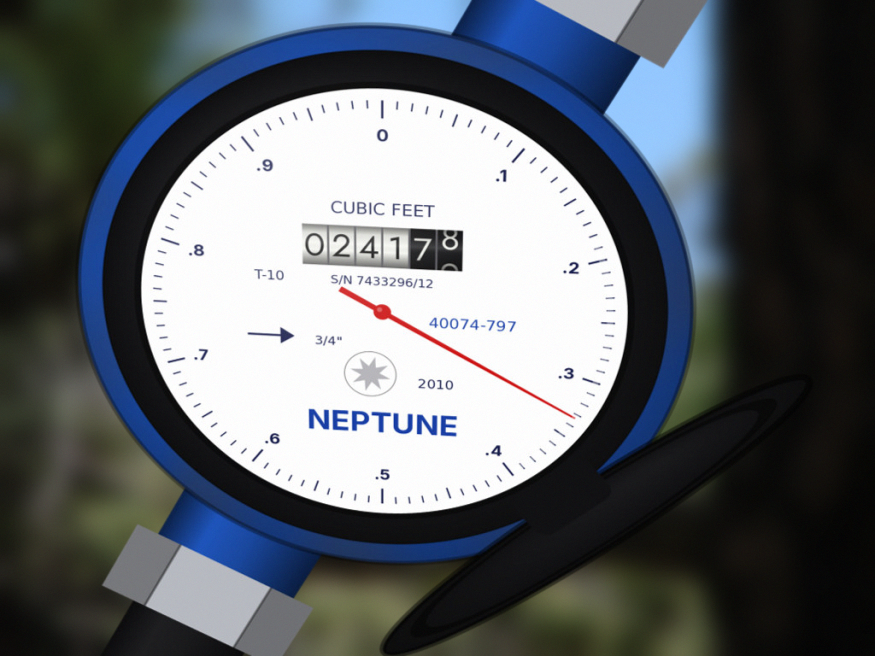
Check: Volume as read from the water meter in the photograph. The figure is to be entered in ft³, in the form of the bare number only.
24178.33
